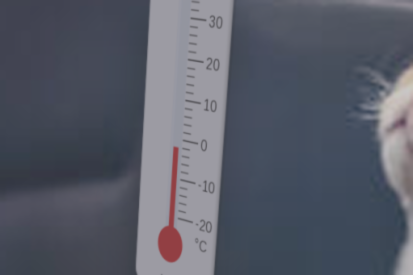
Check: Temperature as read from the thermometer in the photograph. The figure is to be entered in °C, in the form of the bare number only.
-2
